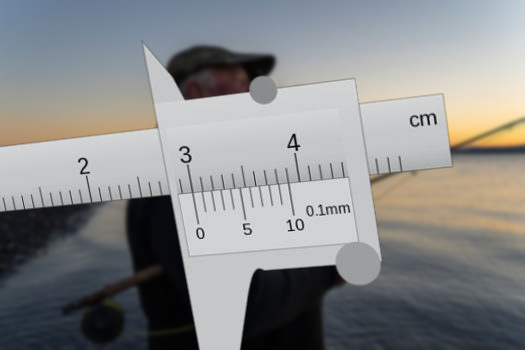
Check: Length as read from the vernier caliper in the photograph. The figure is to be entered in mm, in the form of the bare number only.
30.0
